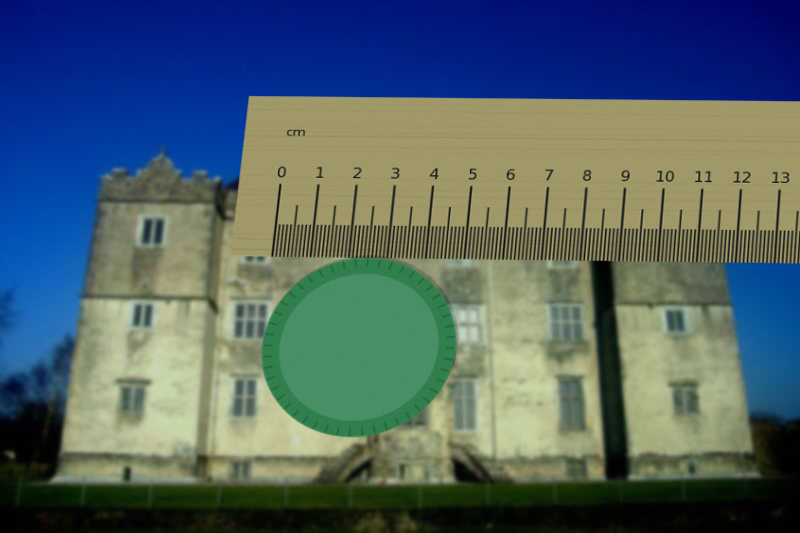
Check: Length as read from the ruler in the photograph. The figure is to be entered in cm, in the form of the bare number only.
5
